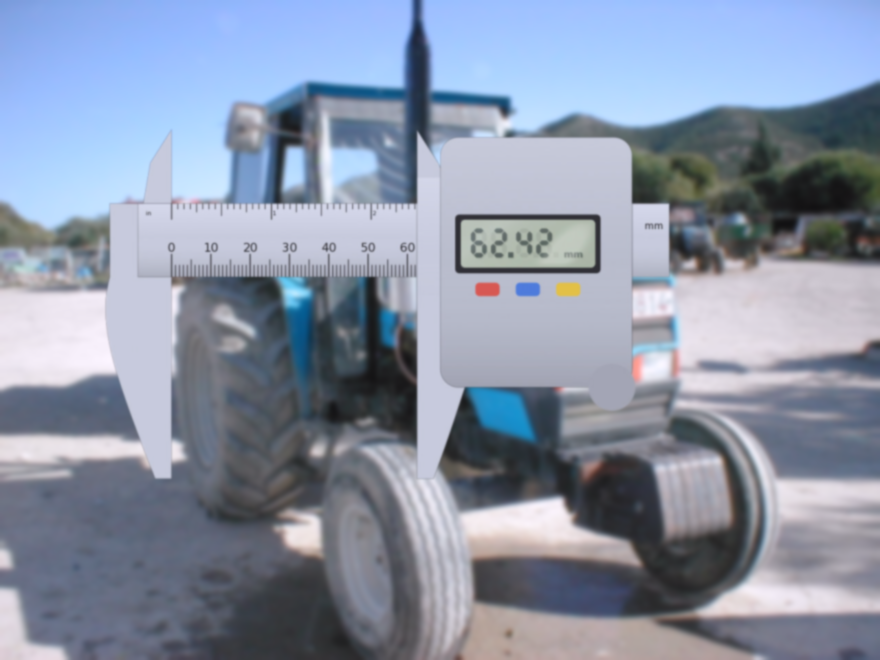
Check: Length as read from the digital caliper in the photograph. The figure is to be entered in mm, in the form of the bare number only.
62.42
